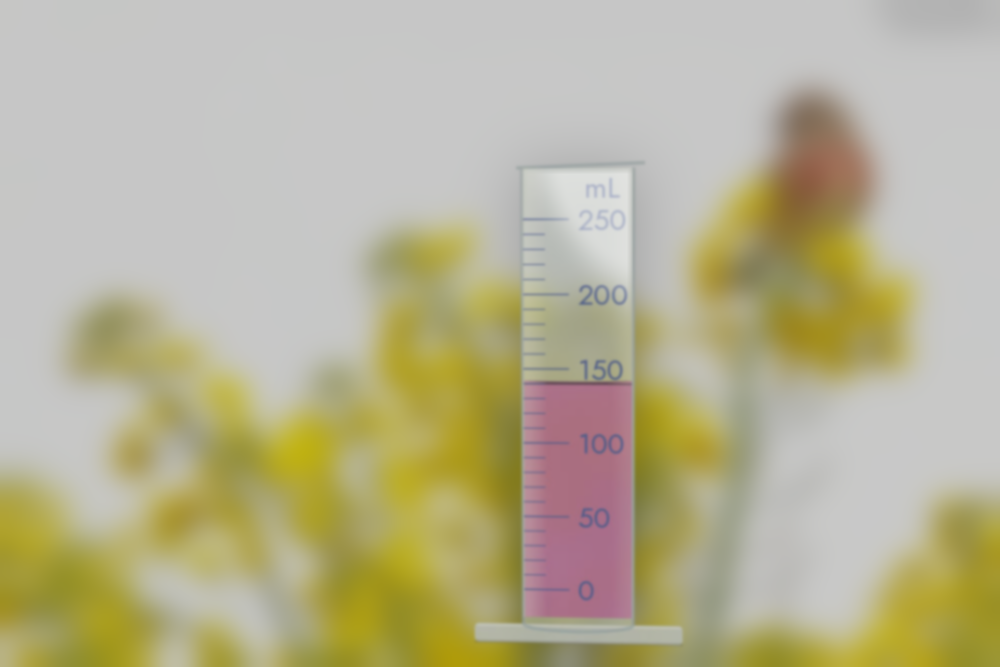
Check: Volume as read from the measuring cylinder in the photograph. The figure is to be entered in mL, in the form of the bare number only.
140
